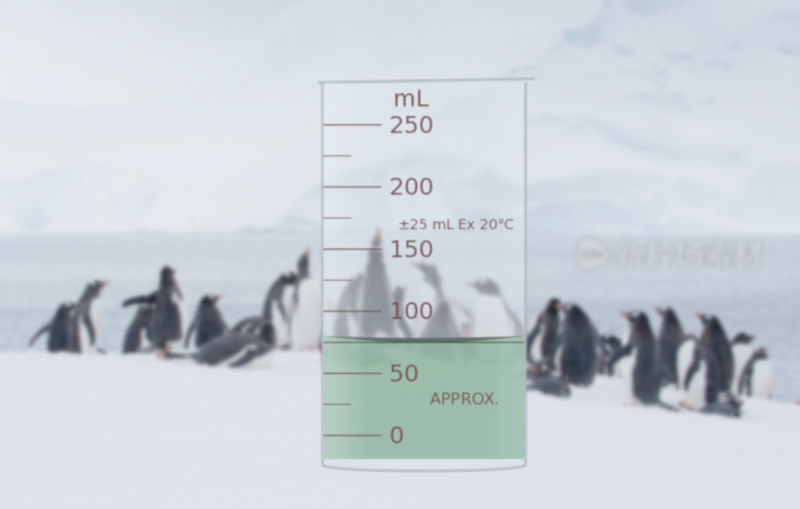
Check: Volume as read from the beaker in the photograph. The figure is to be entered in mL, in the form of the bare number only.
75
